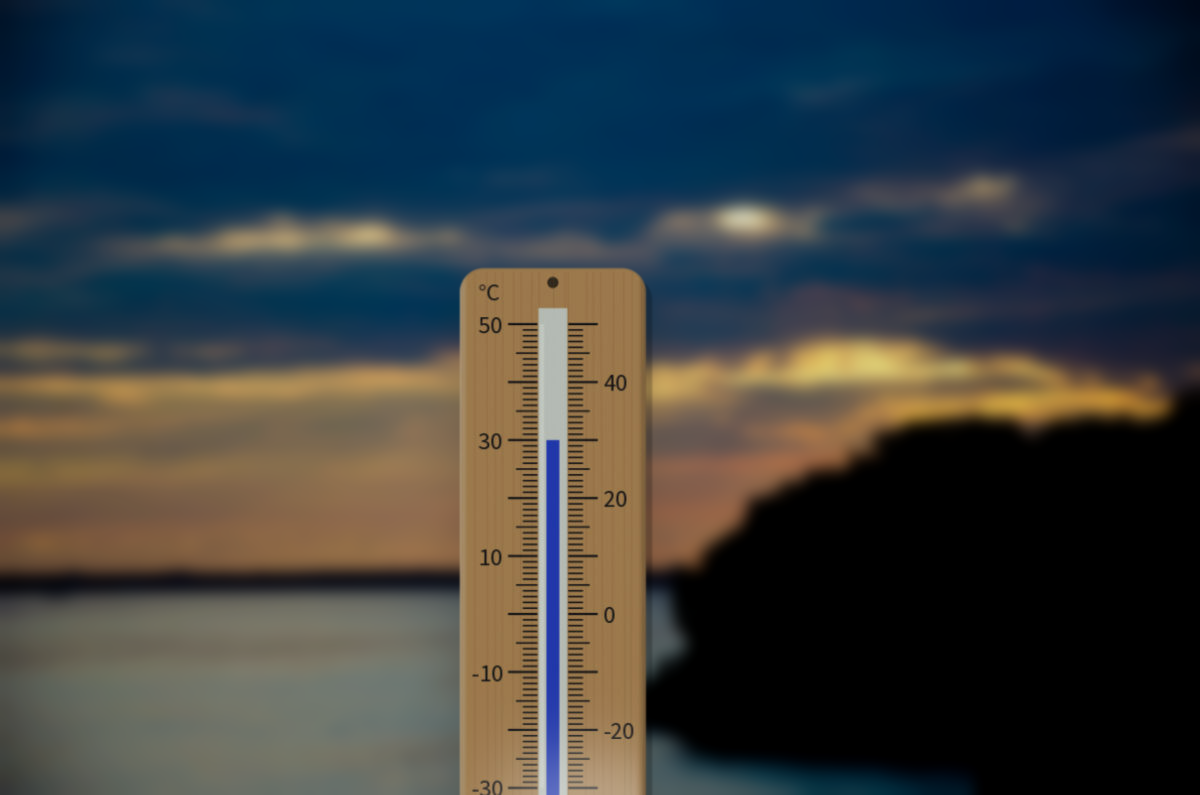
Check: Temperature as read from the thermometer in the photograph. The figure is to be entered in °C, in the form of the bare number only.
30
